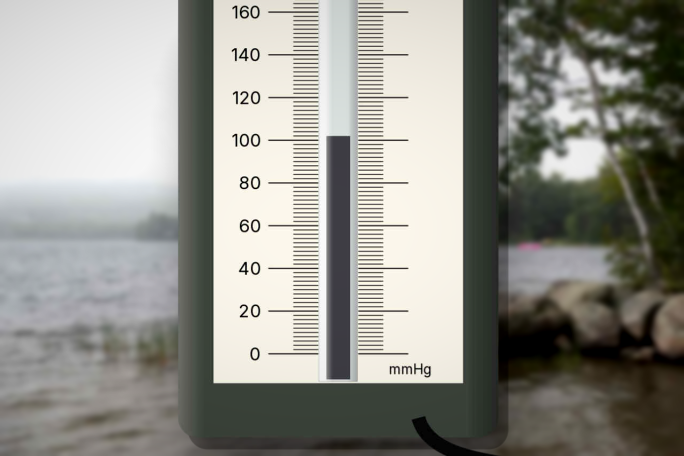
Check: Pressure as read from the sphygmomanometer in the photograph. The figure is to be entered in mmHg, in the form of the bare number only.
102
